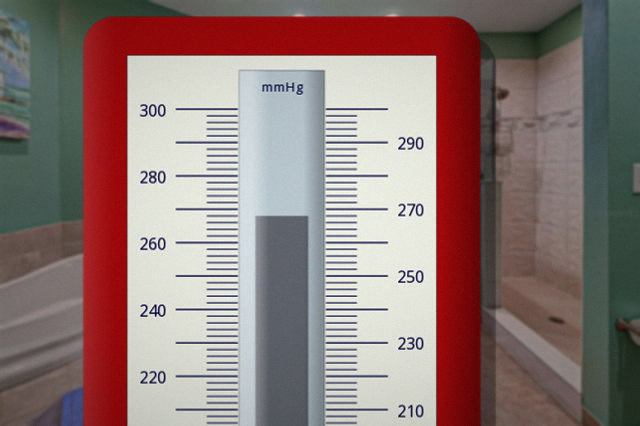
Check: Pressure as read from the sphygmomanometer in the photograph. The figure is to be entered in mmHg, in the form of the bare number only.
268
